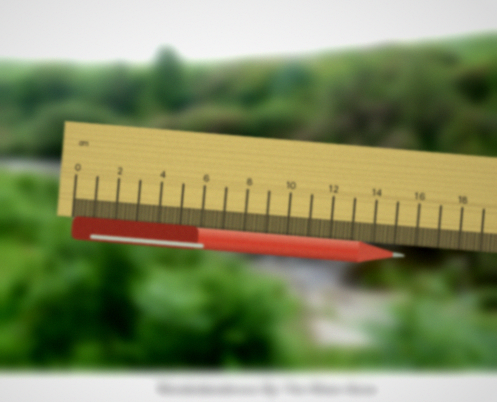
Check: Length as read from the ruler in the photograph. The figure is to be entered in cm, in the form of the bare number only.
15.5
